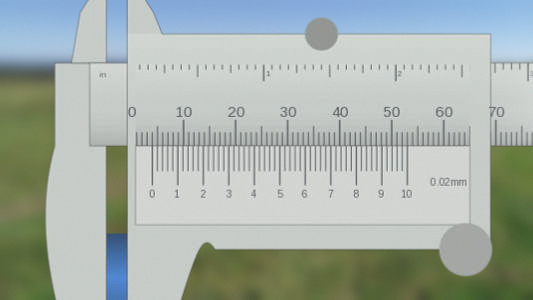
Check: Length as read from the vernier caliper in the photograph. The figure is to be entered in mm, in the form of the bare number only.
4.0
